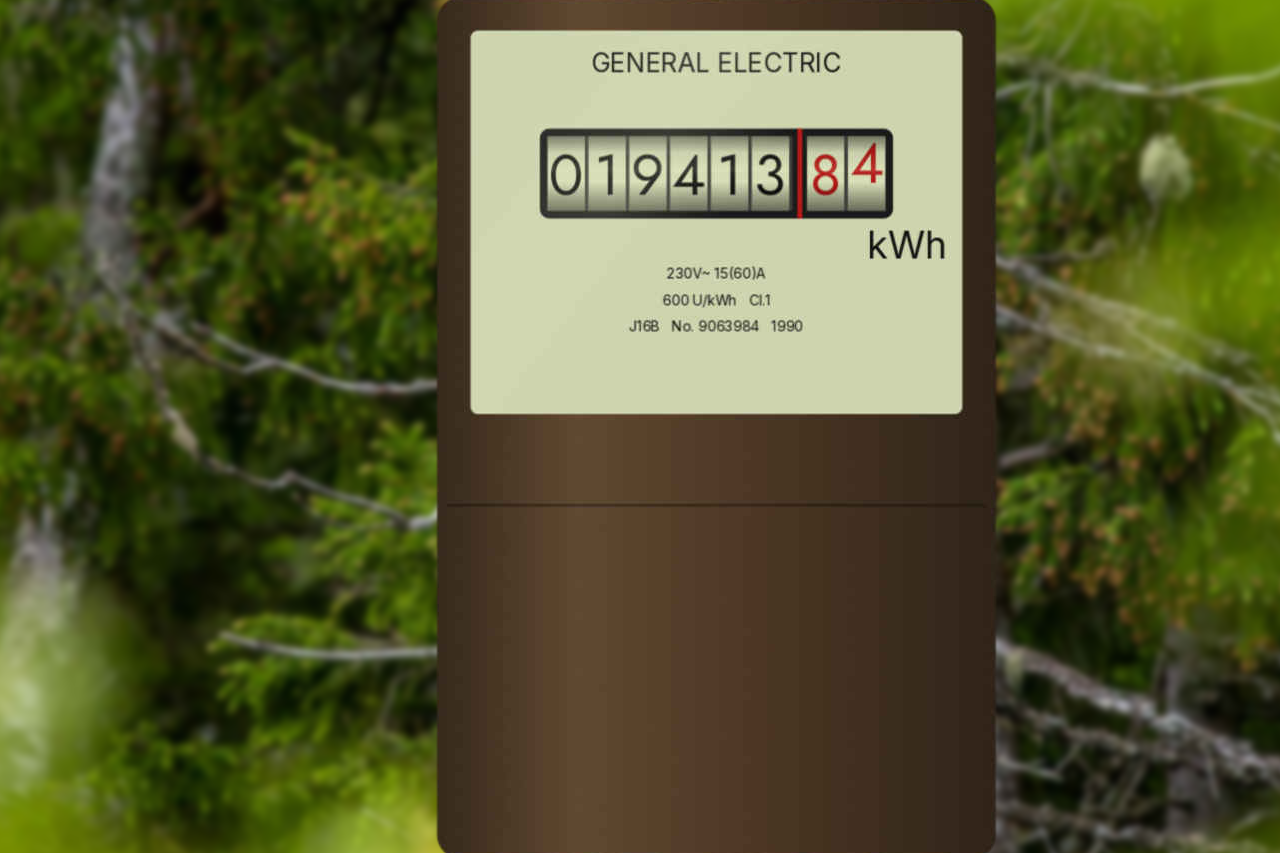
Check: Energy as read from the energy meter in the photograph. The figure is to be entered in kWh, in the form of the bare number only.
19413.84
